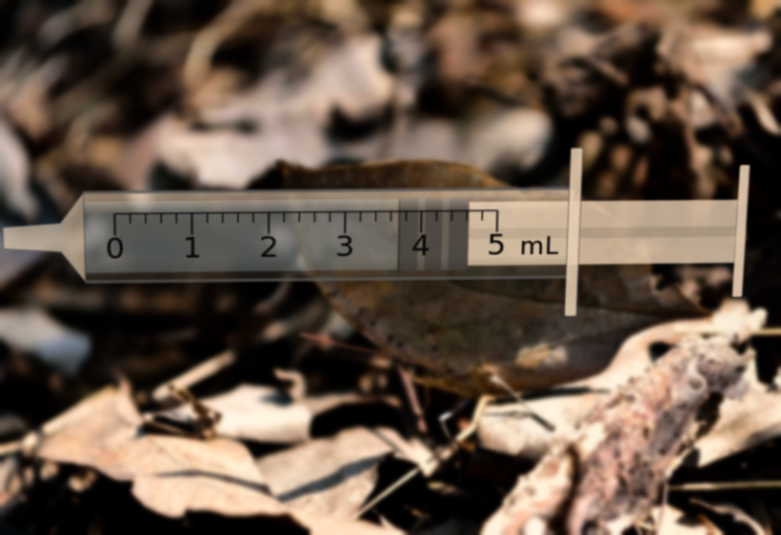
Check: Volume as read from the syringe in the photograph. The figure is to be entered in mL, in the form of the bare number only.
3.7
